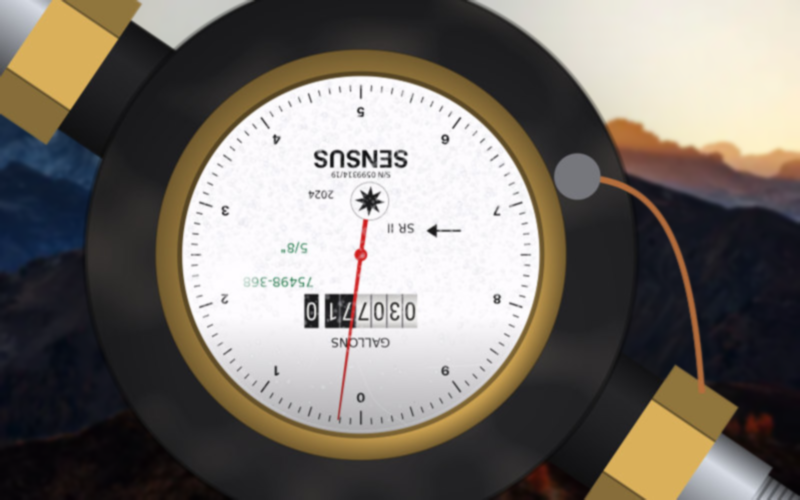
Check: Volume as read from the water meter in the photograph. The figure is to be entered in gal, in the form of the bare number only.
307710.2
